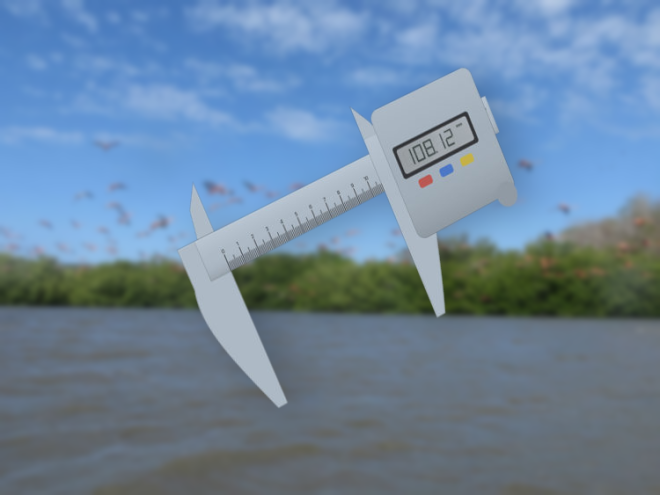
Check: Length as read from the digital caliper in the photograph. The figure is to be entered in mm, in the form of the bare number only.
108.12
